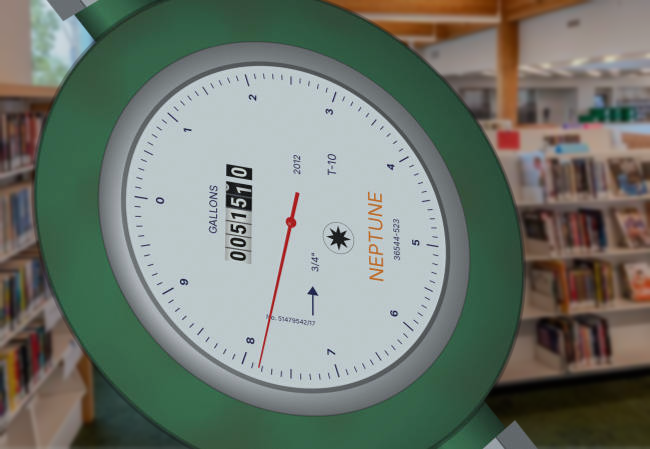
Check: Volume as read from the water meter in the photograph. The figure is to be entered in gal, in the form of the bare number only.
51507.8
